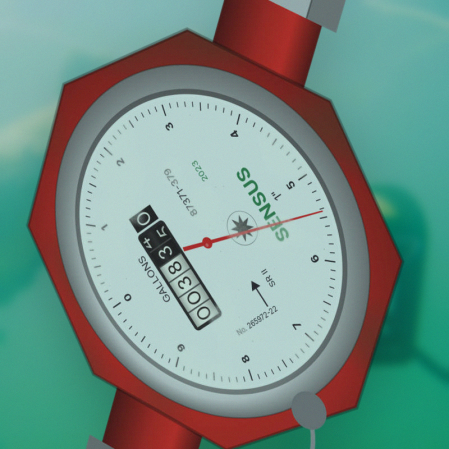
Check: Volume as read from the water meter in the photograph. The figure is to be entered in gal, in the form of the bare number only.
38345.4
